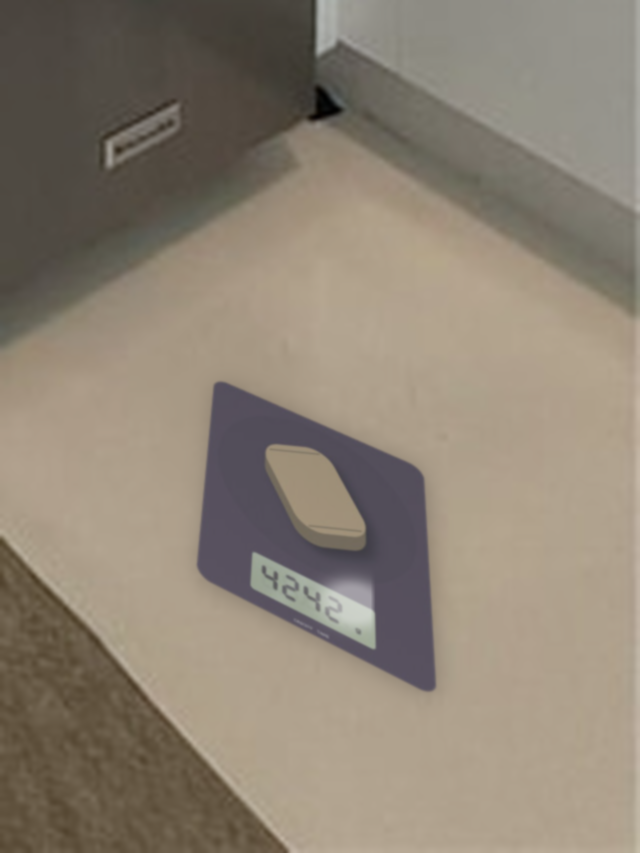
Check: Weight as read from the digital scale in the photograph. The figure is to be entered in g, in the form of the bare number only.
4242
